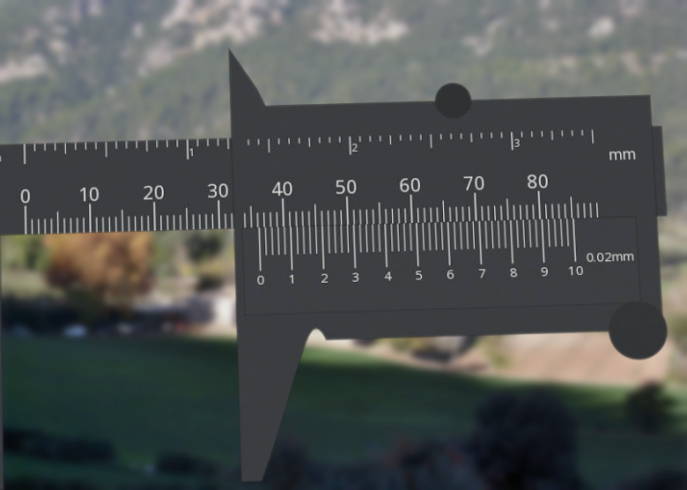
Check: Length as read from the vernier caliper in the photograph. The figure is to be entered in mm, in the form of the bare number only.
36.2
